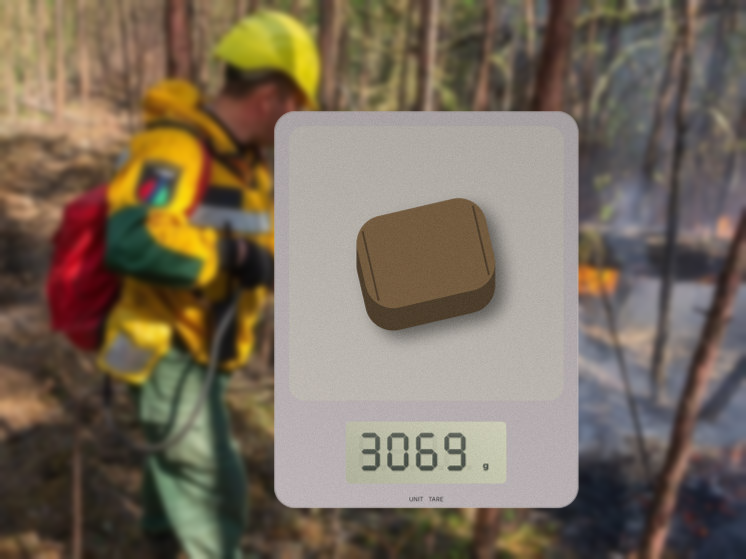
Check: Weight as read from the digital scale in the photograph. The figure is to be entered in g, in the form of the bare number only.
3069
